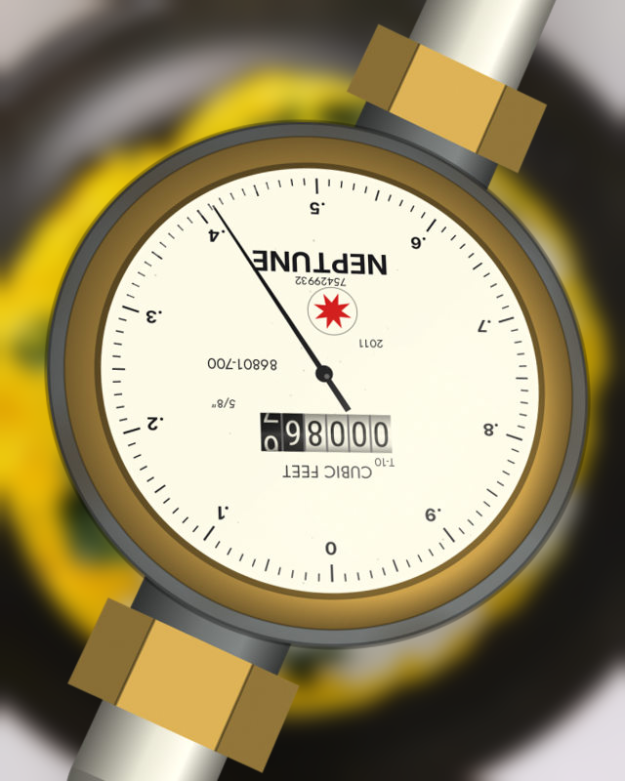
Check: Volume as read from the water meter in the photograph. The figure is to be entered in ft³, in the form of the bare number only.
866.41
